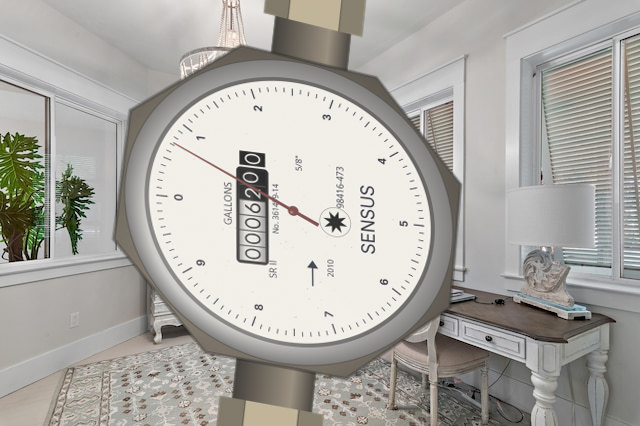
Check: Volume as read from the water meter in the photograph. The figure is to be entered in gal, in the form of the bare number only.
6200.7
